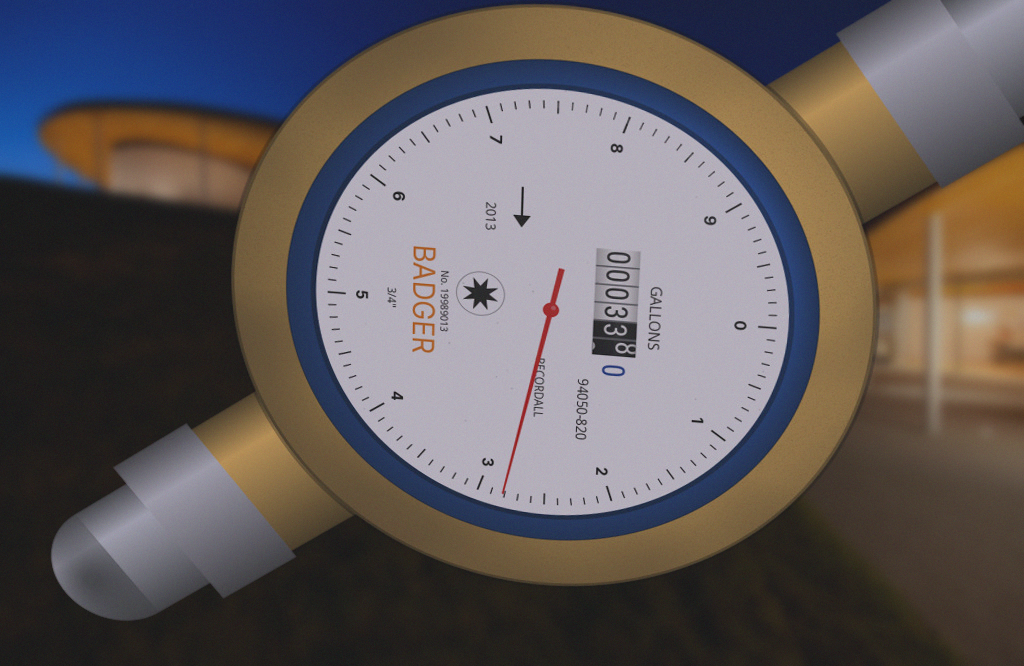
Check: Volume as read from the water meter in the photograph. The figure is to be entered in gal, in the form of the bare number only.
3382.8
